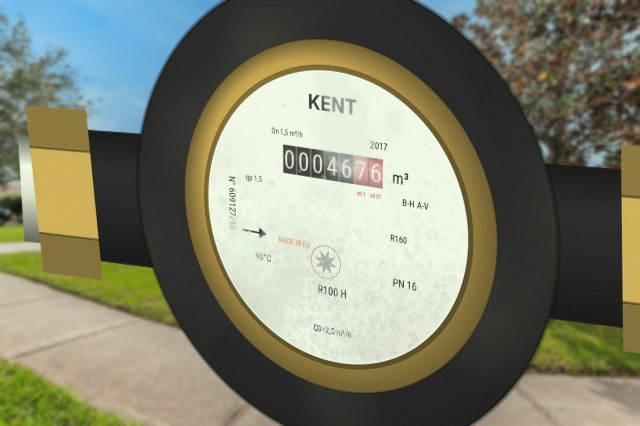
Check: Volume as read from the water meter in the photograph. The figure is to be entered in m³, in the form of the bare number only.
46.76
